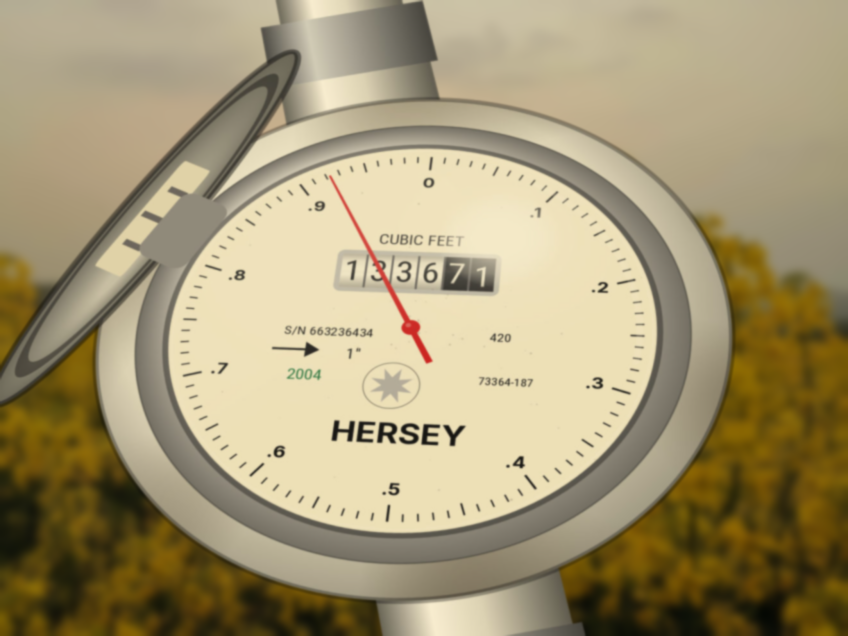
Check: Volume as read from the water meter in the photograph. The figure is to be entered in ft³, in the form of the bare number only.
133670.92
